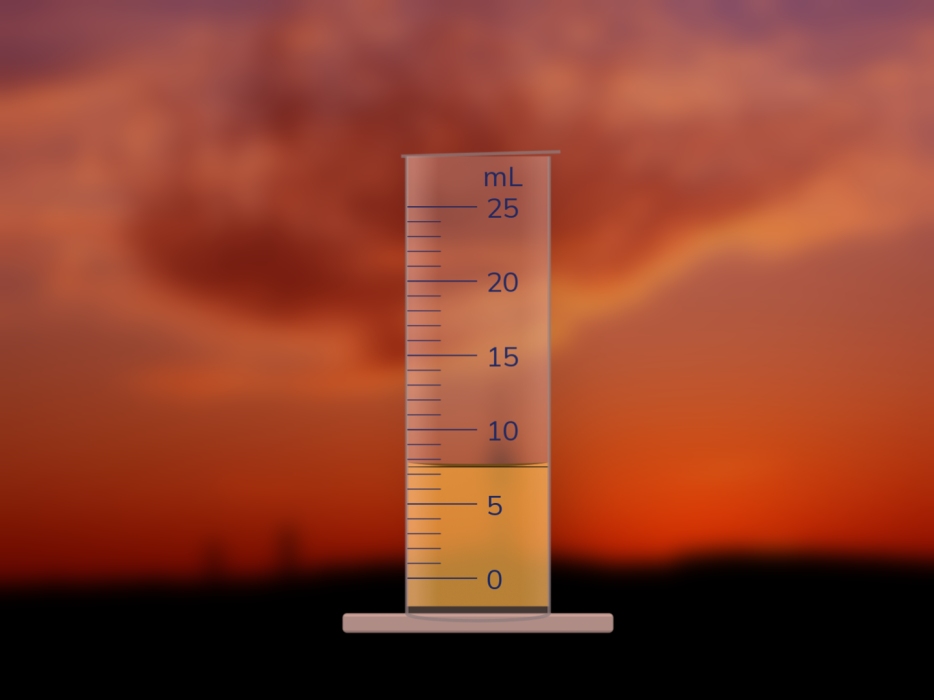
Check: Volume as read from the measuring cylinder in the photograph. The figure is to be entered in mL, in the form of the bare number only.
7.5
